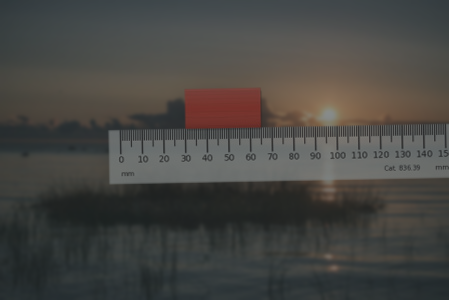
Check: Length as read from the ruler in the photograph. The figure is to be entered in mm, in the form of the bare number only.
35
